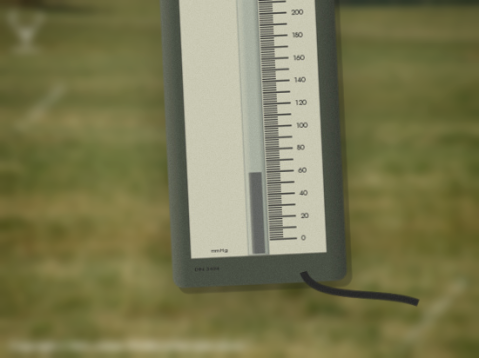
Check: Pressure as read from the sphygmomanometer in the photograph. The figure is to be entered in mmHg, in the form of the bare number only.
60
